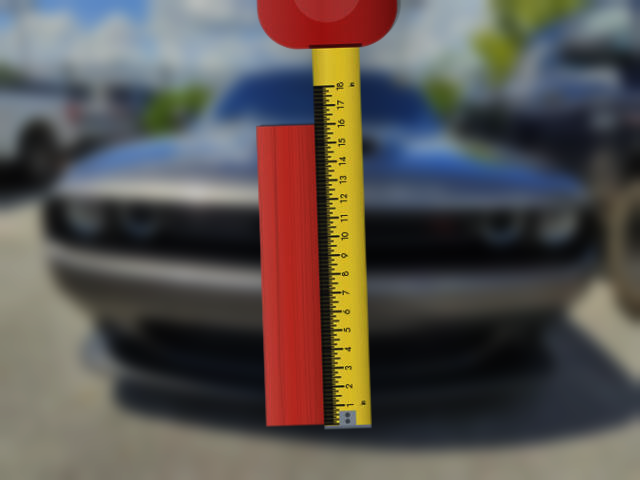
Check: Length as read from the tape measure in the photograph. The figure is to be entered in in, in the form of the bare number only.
16
